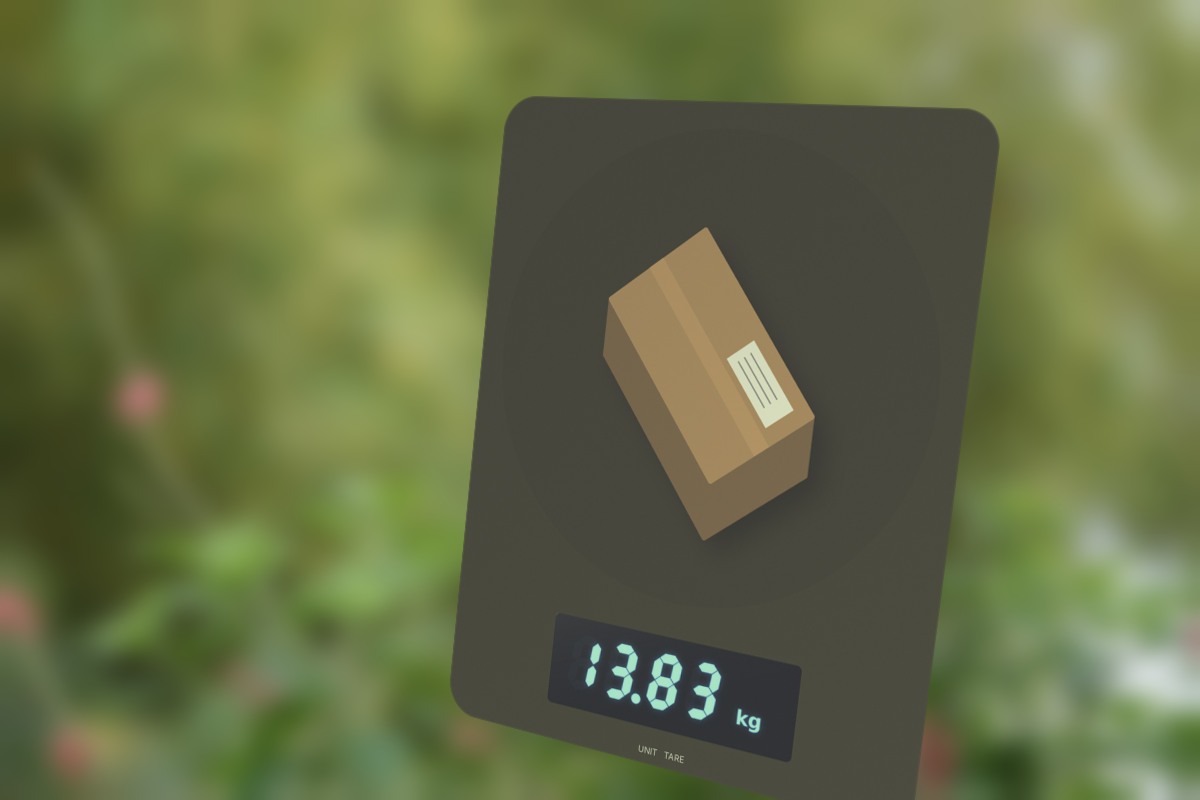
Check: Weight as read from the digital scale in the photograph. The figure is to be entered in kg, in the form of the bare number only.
13.83
